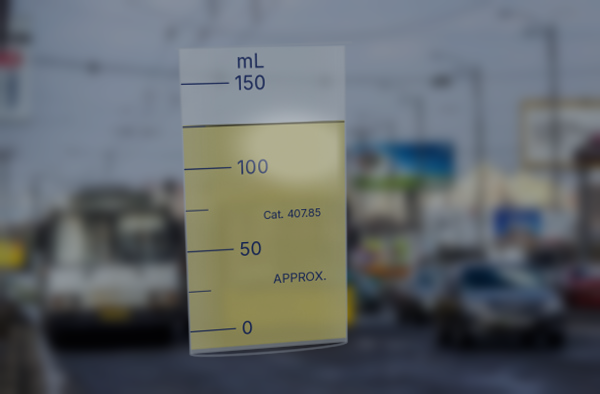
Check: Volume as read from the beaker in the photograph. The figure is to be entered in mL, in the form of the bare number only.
125
